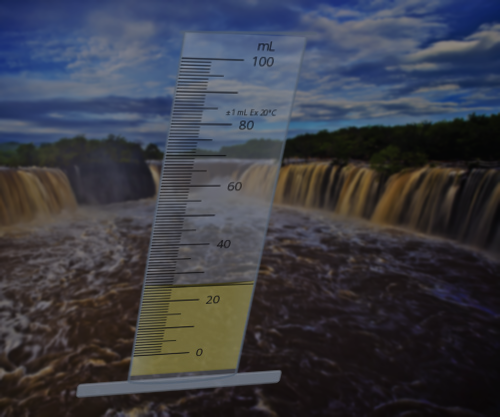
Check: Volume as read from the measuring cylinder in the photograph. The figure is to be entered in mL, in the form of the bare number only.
25
